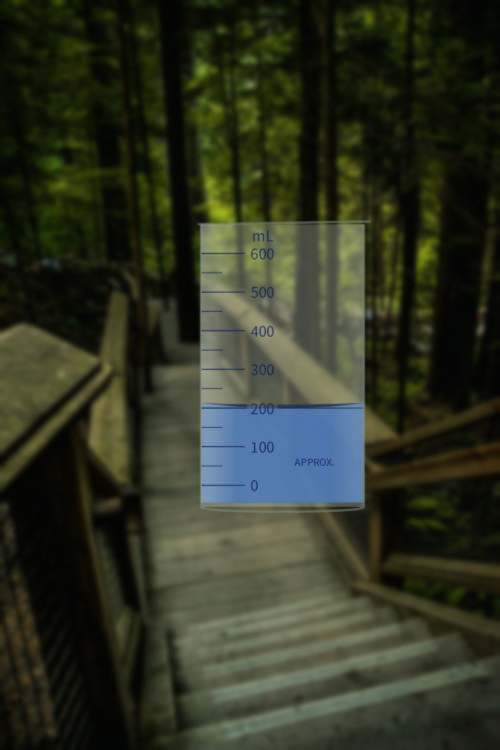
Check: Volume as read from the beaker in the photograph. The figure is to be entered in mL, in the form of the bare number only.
200
